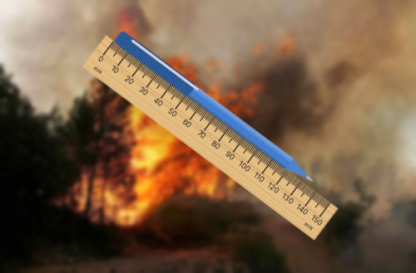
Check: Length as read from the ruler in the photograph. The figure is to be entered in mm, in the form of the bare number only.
135
